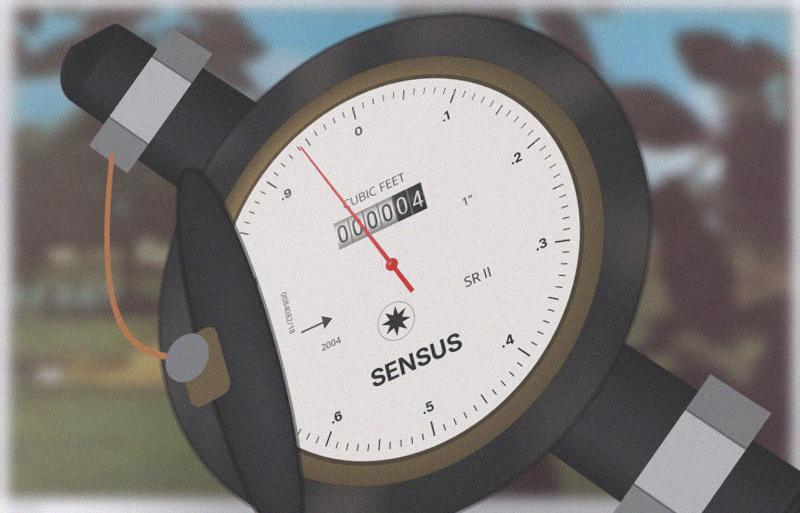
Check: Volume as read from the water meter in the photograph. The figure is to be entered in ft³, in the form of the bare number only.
3.94
